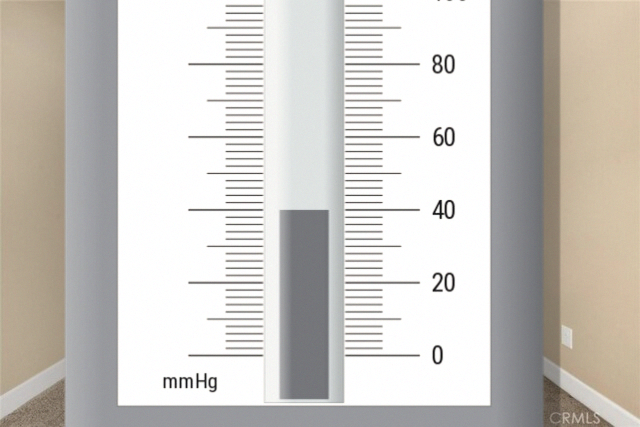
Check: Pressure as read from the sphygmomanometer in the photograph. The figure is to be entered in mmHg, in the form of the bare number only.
40
